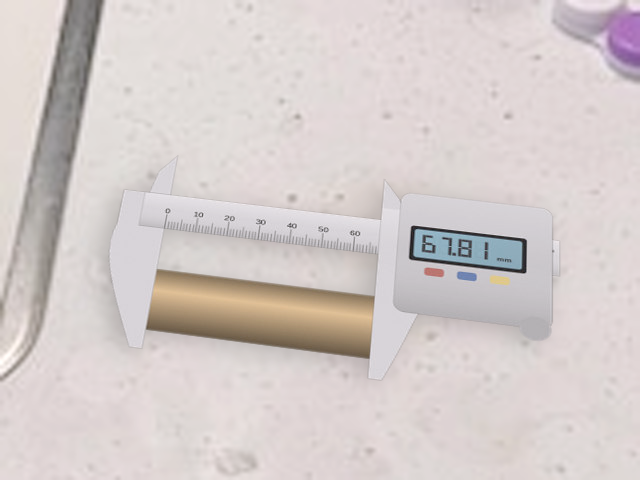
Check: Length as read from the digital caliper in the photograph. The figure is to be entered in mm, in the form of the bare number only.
67.81
